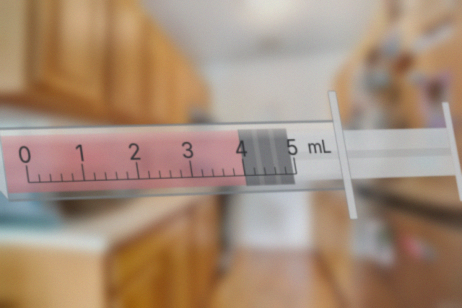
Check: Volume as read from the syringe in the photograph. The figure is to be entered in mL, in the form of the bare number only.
4
